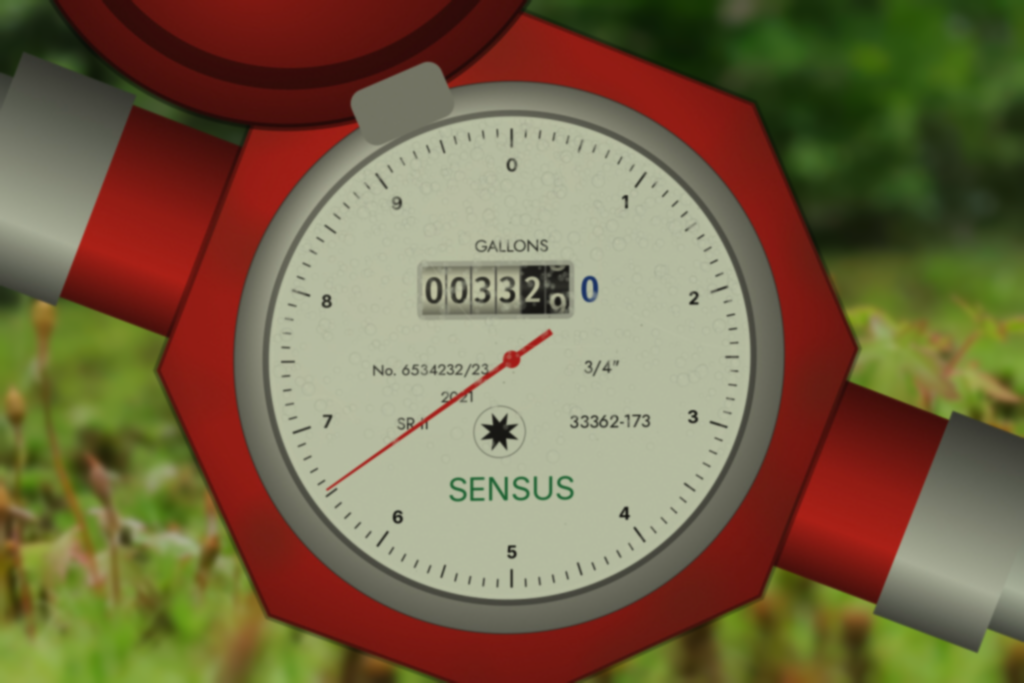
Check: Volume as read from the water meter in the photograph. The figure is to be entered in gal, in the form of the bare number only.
33286.5
